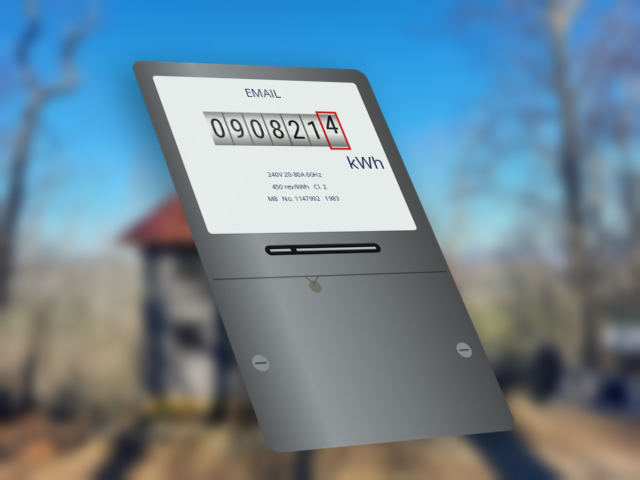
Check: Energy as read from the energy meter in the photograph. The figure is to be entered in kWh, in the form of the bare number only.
90821.4
